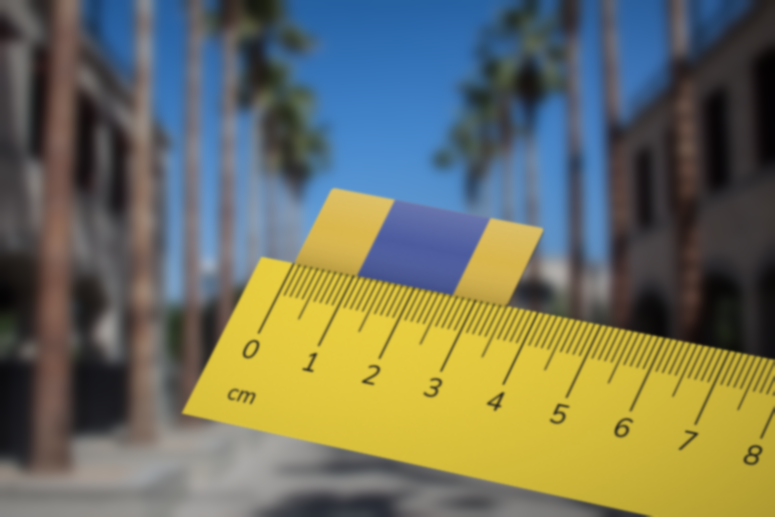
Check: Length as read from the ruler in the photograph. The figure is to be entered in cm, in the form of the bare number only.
3.5
